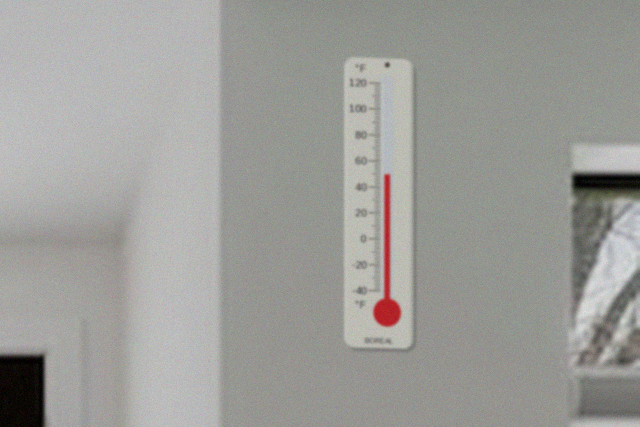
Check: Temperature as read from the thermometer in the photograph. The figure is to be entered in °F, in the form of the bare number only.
50
